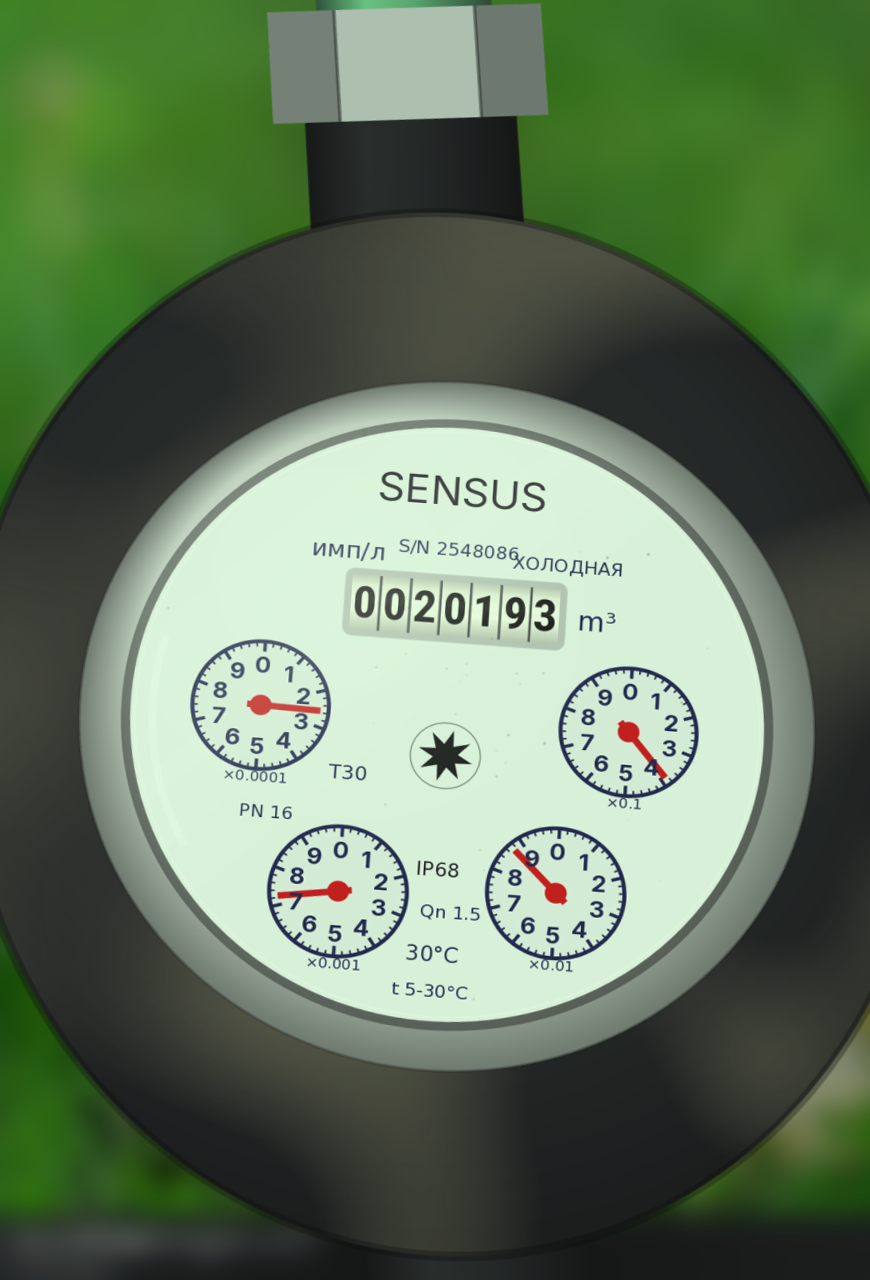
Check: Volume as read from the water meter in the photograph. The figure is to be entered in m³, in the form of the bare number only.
20193.3872
